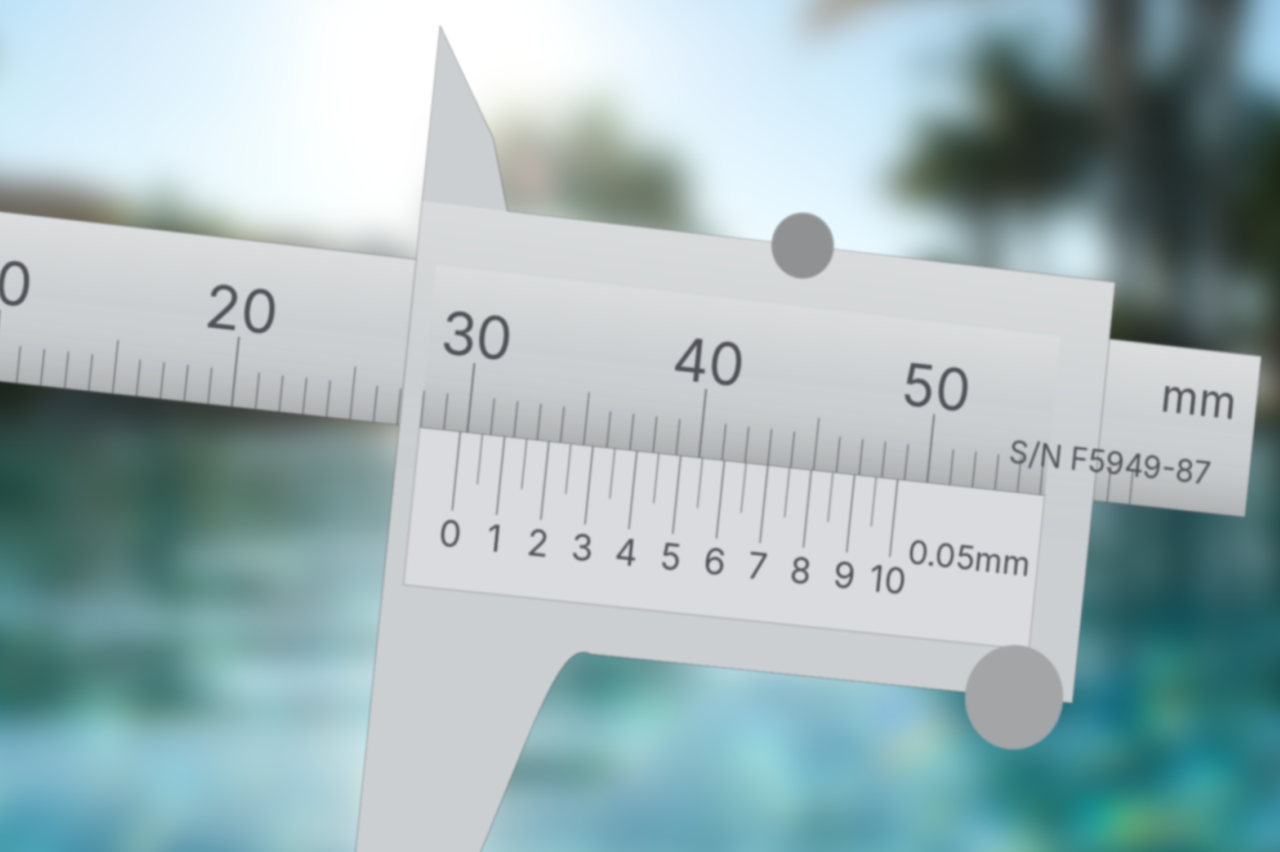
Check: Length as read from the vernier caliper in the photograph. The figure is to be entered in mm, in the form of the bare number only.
29.7
